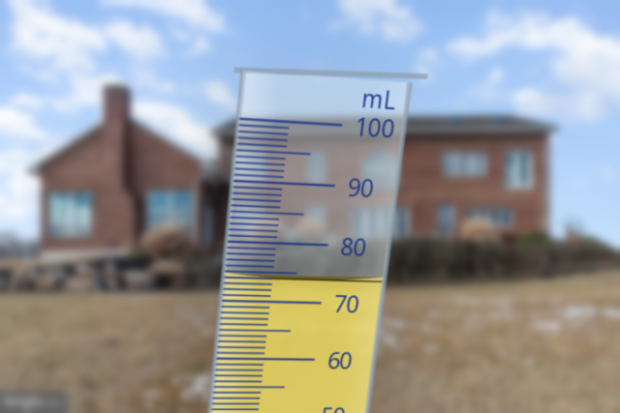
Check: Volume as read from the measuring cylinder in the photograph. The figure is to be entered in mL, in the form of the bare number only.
74
